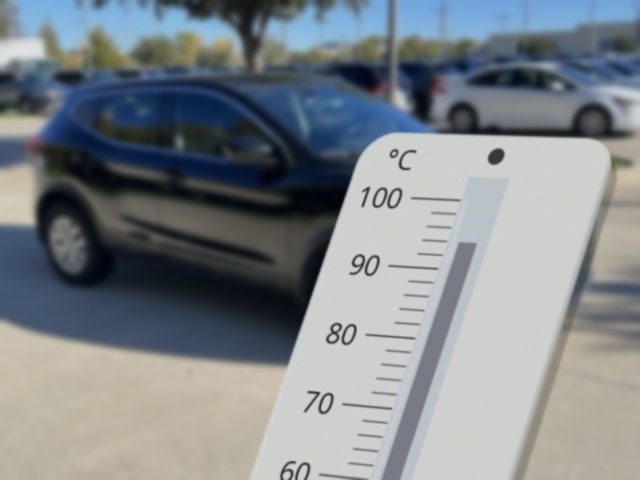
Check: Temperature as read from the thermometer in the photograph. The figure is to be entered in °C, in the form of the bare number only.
94
